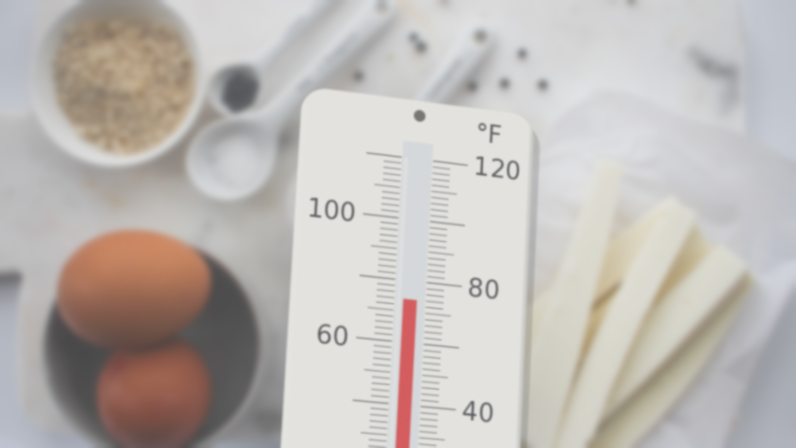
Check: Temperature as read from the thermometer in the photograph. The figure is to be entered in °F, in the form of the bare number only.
74
